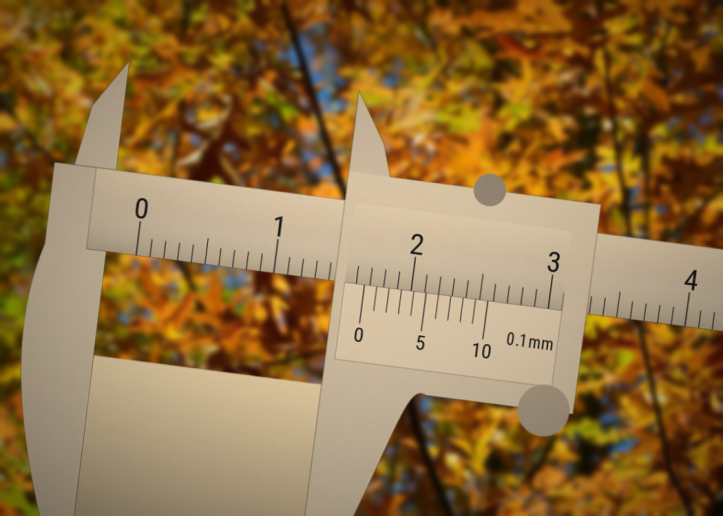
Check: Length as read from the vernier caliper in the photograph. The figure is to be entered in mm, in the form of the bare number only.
16.6
